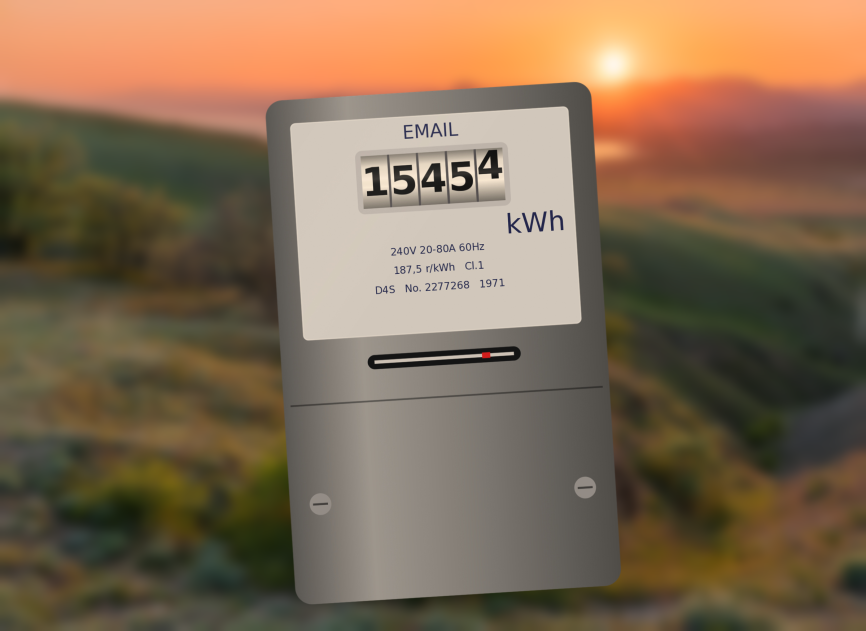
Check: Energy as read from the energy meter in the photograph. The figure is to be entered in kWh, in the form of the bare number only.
15454
